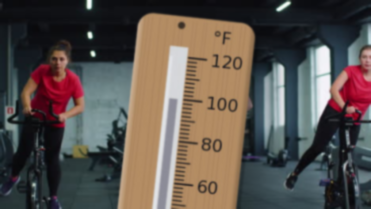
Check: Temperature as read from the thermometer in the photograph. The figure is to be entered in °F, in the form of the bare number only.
100
